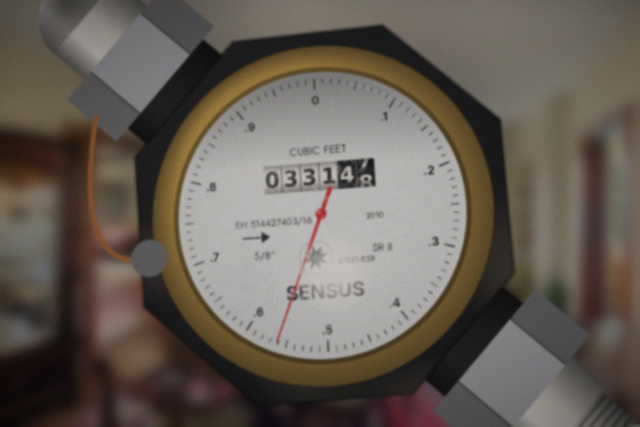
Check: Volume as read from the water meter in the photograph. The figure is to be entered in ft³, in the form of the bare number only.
33147.56
